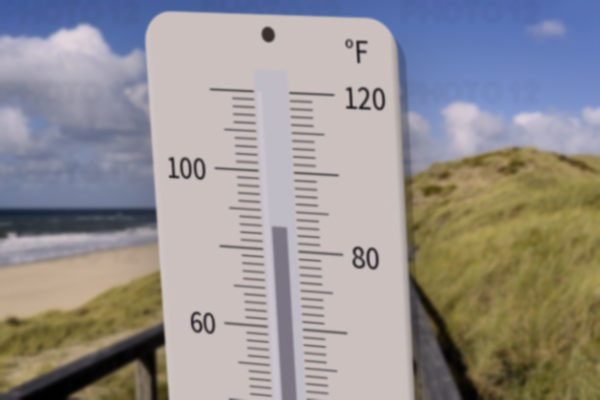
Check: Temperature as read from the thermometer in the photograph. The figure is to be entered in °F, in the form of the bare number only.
86
